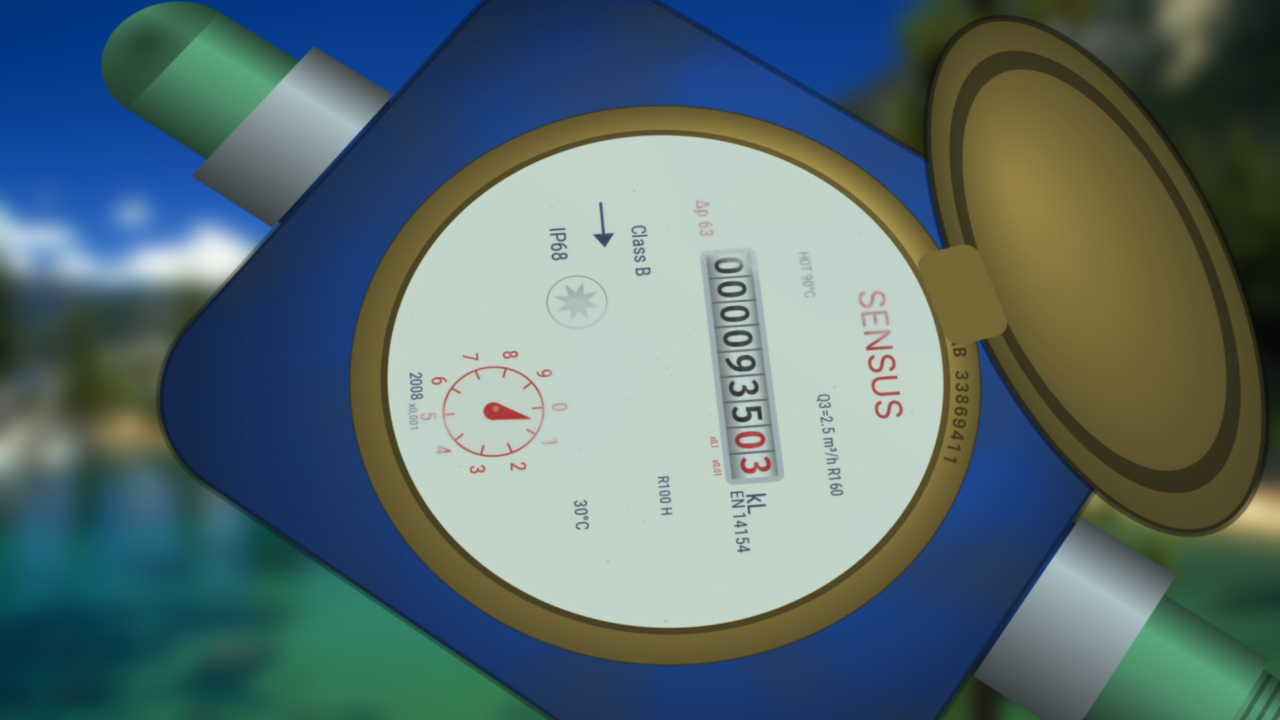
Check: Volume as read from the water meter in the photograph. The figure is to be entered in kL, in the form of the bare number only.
935.030
